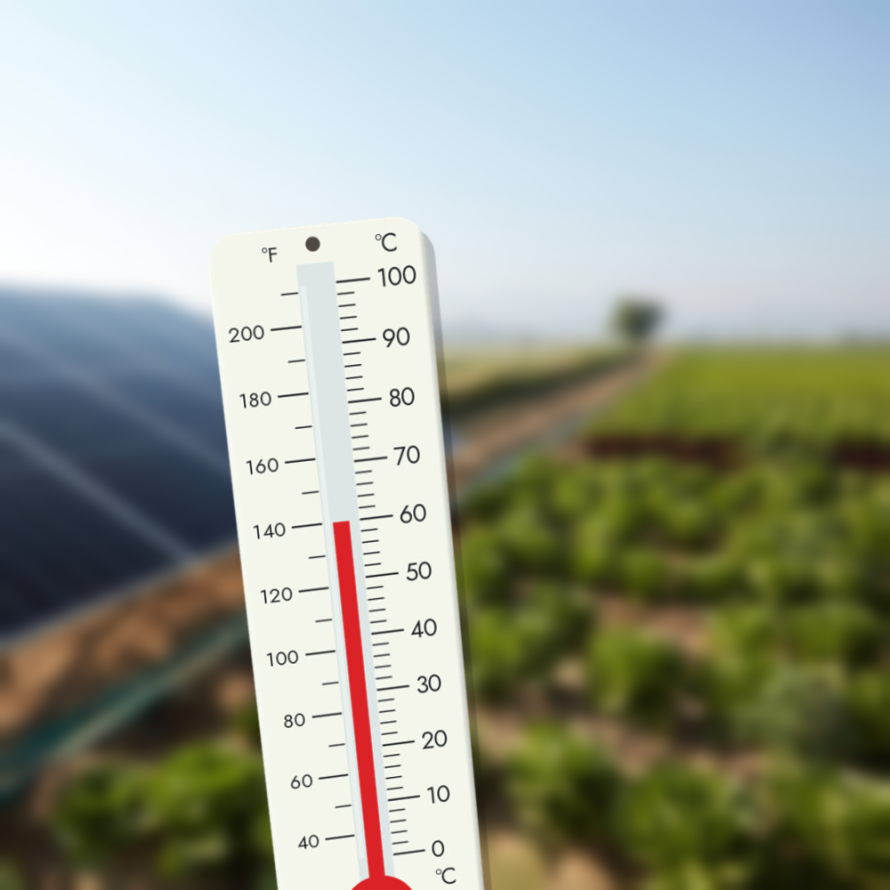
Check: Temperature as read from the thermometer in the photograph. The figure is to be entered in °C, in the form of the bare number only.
60
